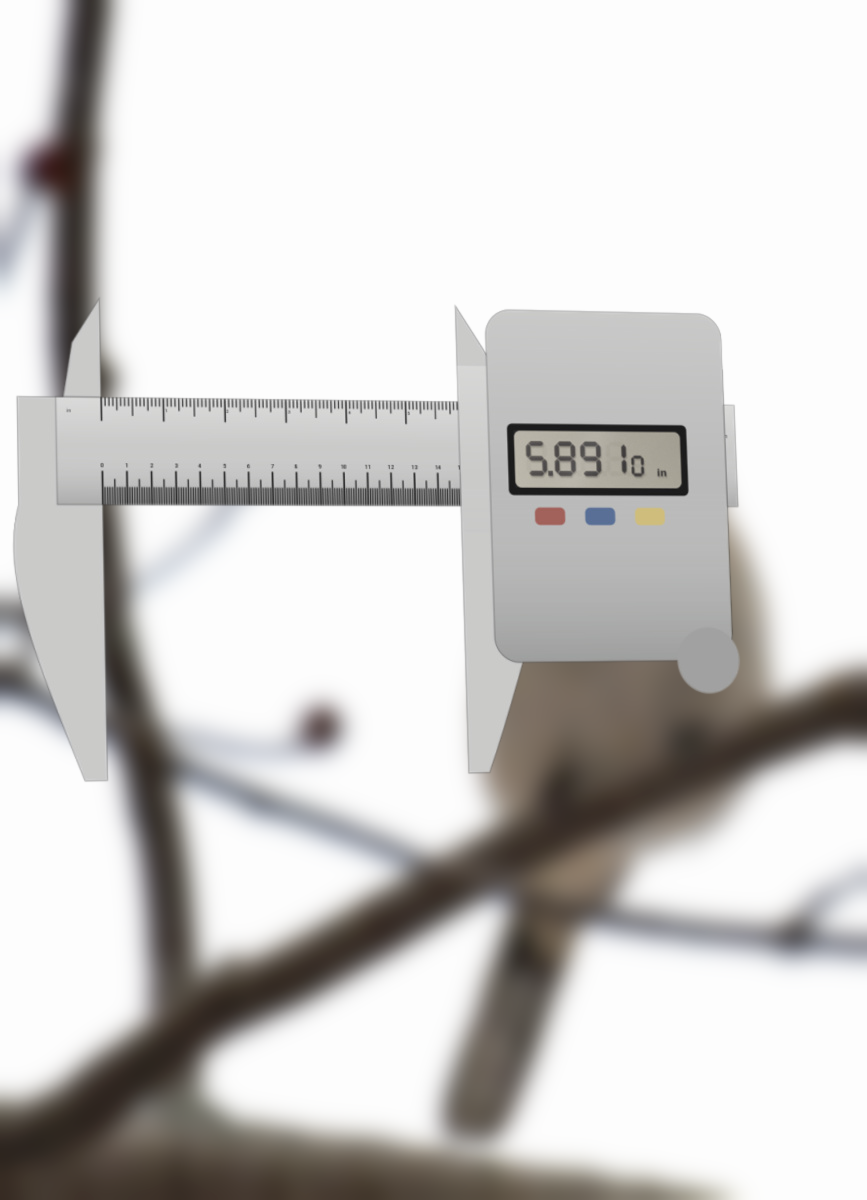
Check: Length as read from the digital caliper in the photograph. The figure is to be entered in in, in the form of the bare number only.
5.8910
